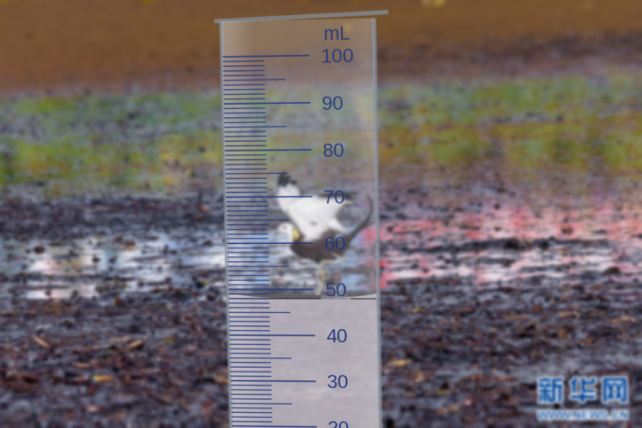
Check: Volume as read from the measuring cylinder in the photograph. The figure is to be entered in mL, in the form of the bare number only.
48
